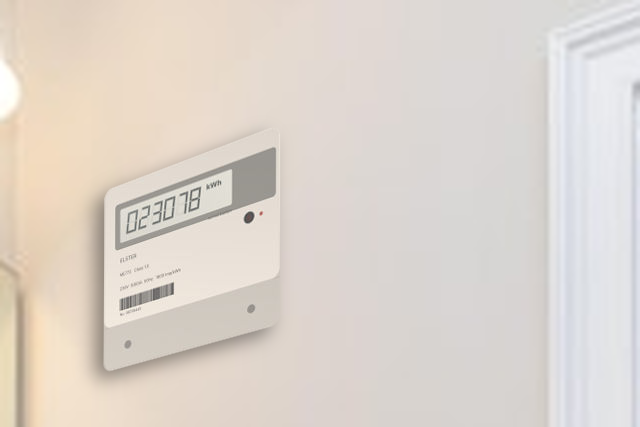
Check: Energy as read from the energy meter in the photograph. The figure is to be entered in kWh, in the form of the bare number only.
23078
